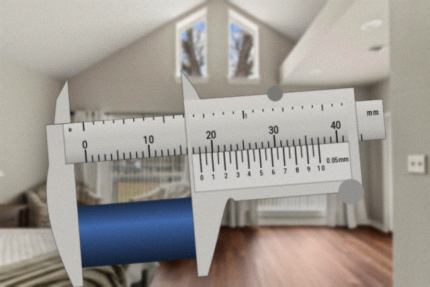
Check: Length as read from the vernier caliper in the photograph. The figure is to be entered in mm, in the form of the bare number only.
18.0
